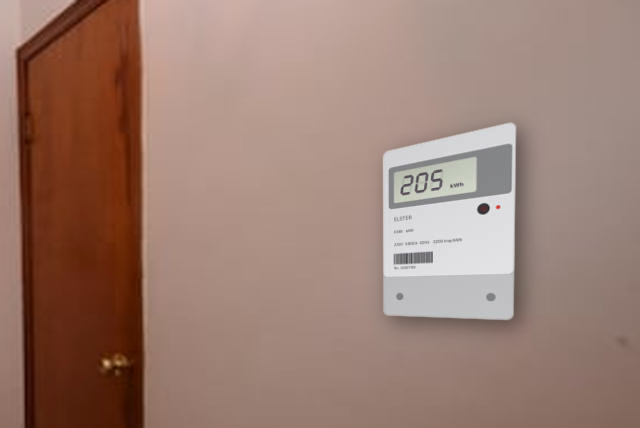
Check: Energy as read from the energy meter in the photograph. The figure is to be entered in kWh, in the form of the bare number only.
205
